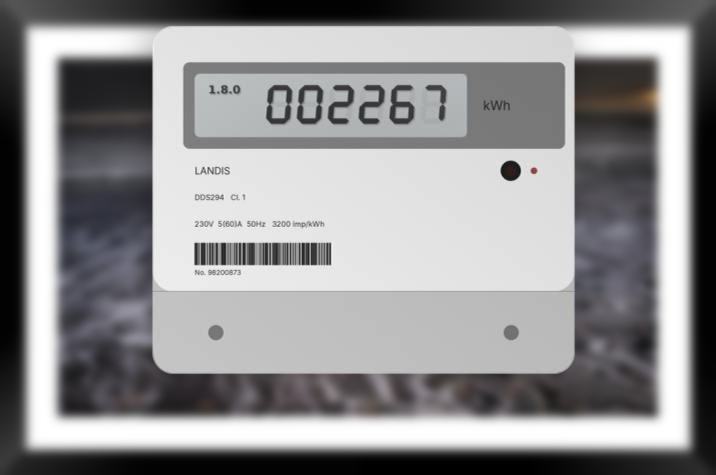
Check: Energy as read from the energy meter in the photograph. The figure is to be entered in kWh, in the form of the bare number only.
2267
